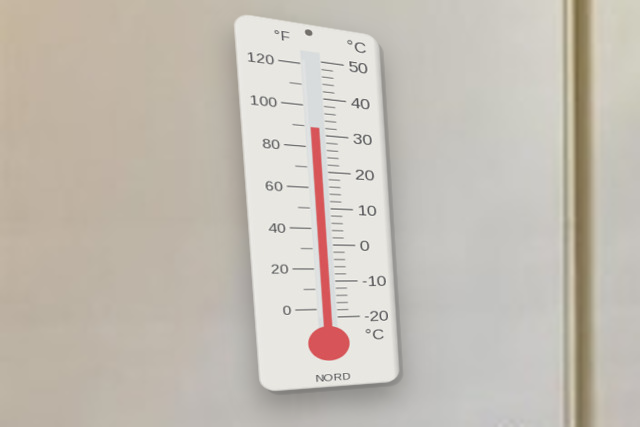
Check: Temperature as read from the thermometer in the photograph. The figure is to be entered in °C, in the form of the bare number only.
32
